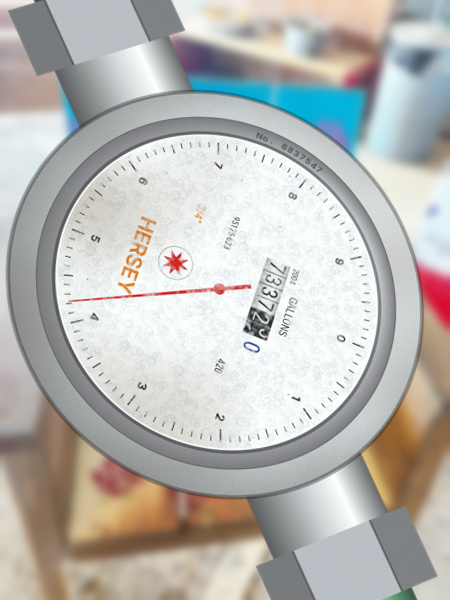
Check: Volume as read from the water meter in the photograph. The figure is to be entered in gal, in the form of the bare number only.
7337254.2
